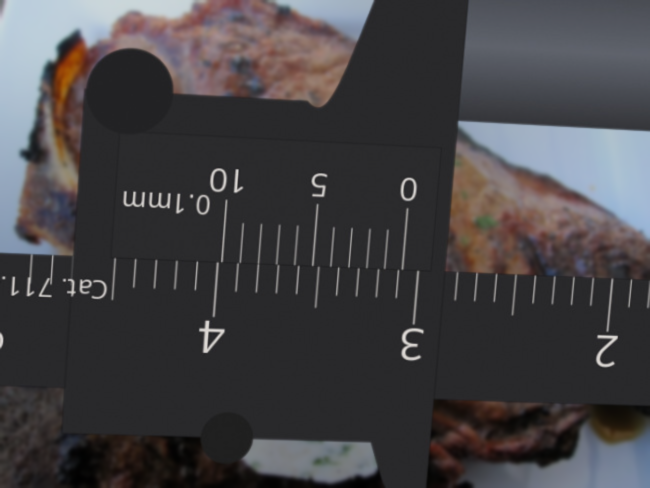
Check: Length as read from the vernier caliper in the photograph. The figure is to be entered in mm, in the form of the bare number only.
30.8
